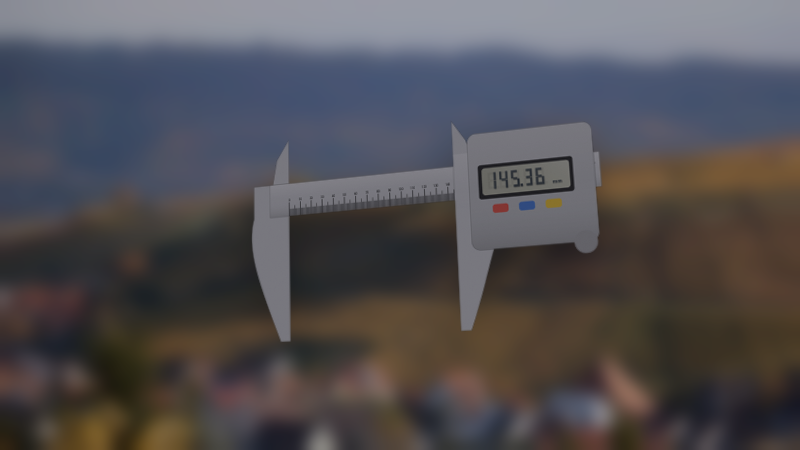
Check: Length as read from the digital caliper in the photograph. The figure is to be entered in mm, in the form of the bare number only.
145.36
